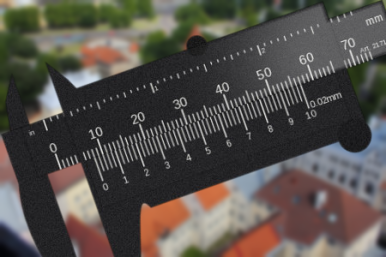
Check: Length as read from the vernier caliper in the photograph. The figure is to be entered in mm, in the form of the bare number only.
8.0
